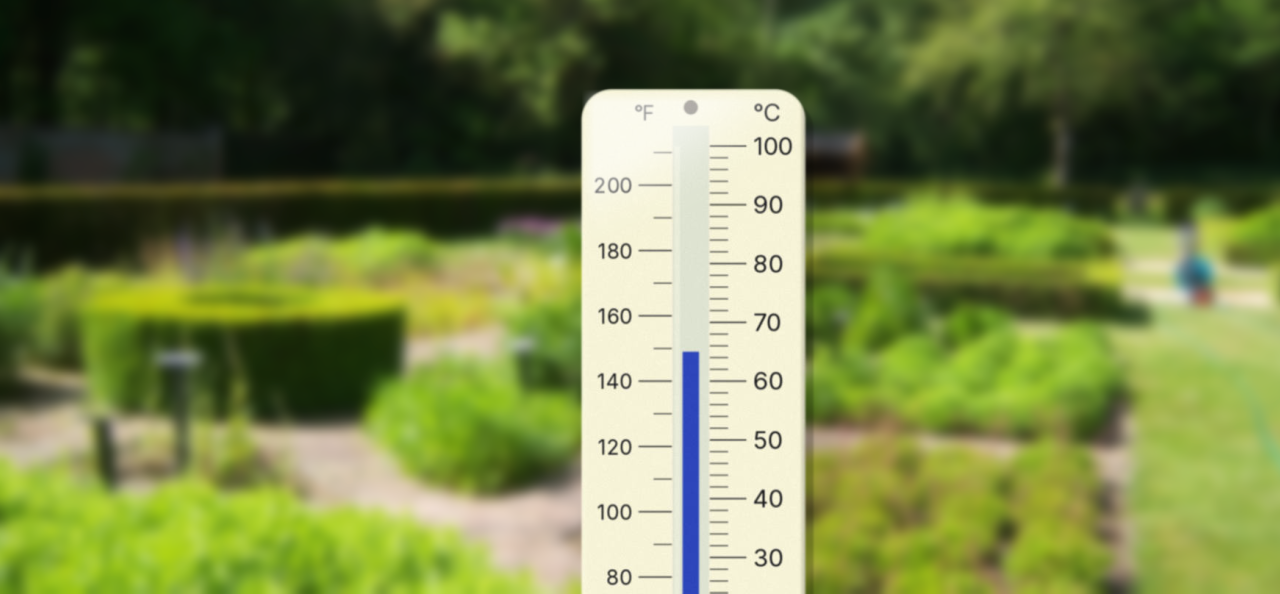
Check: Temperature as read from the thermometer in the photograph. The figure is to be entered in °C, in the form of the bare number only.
65
